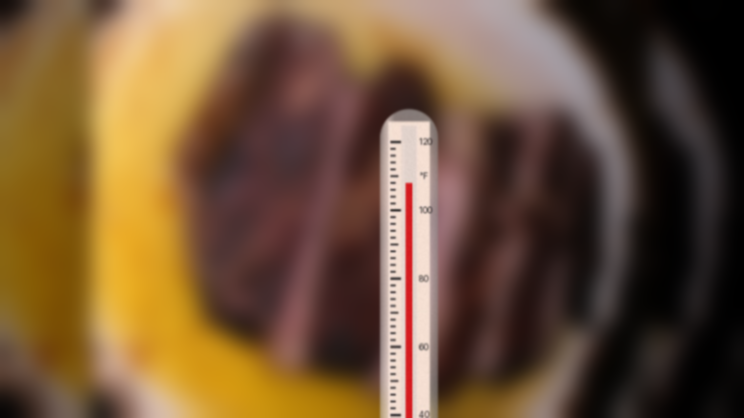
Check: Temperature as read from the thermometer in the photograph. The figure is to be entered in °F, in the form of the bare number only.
108
